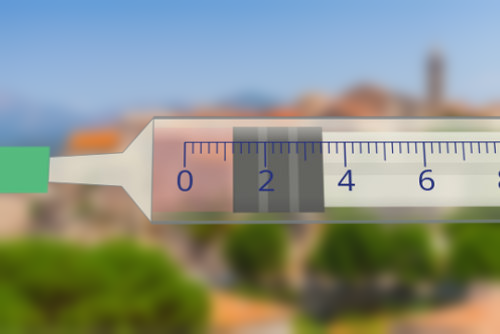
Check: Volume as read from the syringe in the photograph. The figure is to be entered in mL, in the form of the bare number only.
1.2
